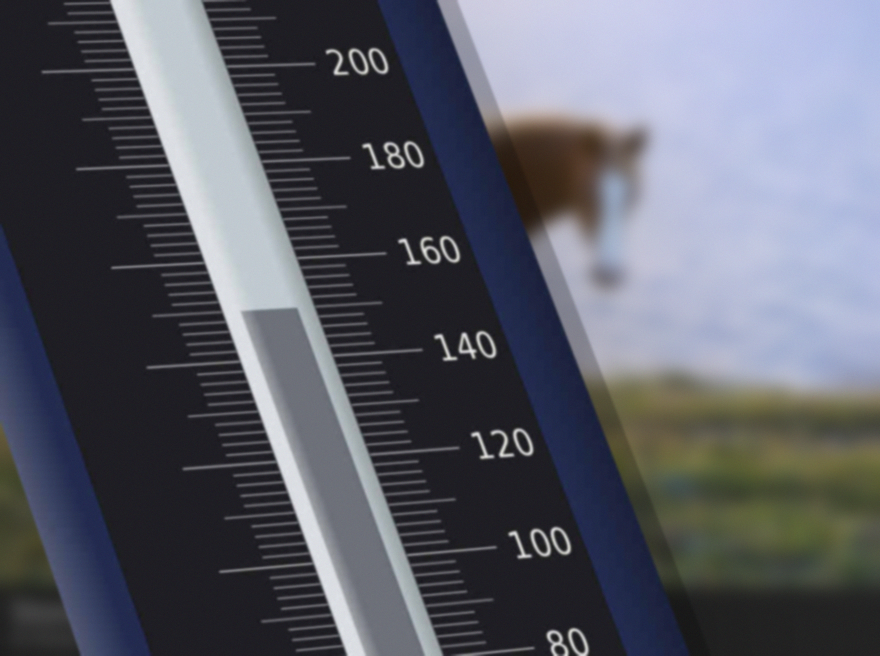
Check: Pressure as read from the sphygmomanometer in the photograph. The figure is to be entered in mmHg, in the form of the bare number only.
150
